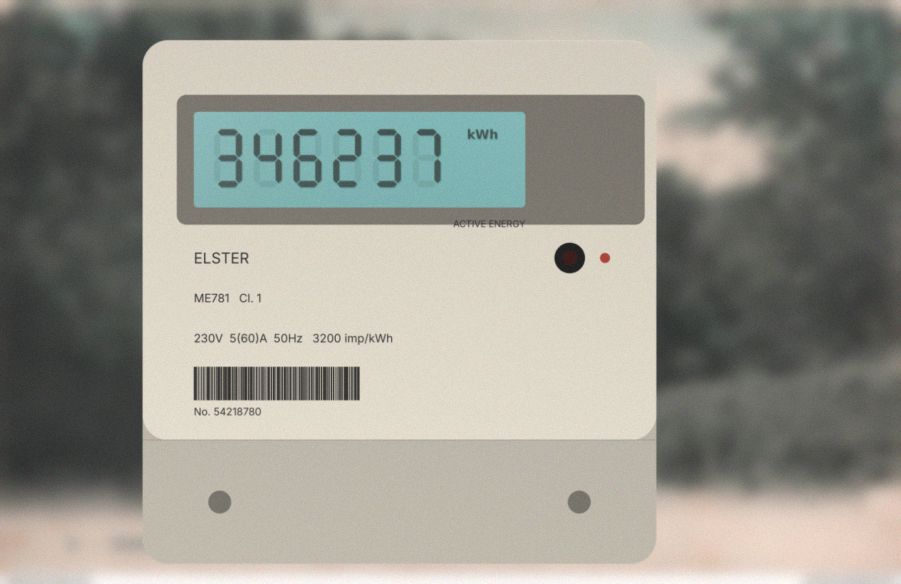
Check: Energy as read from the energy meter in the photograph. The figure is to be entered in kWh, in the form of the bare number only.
346237
